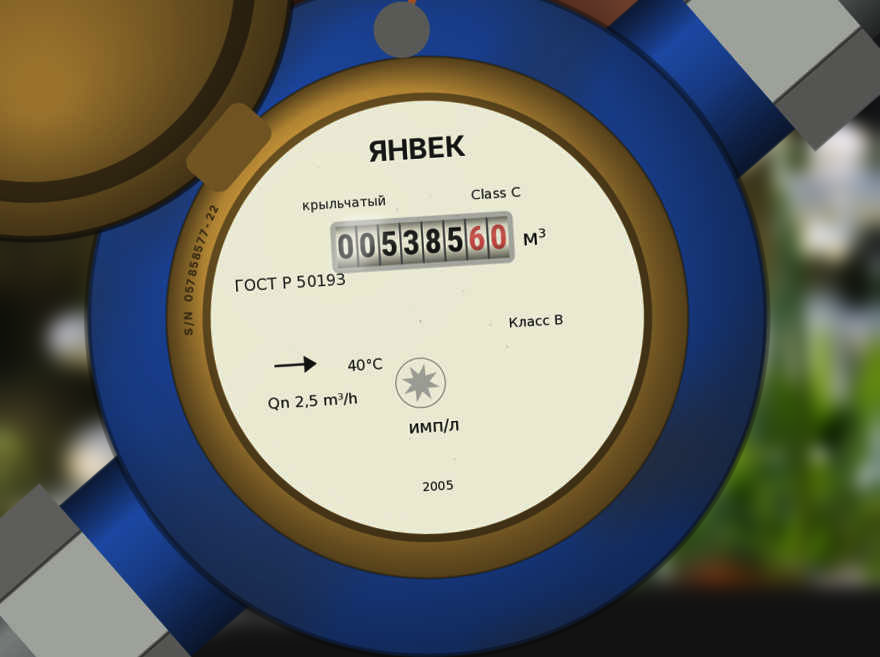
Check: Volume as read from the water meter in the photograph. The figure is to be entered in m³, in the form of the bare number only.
5385.60
